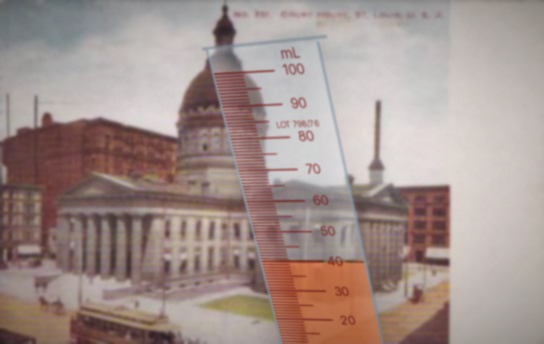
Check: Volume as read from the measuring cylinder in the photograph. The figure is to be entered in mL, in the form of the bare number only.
40
